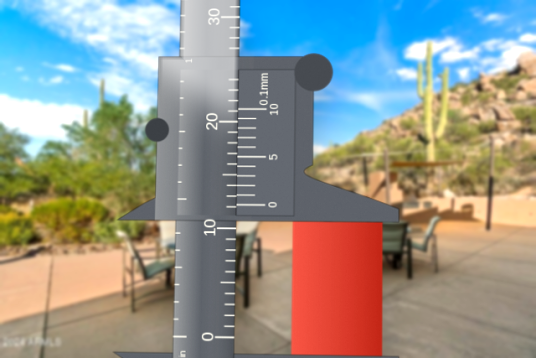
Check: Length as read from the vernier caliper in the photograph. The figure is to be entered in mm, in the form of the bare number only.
12.2
